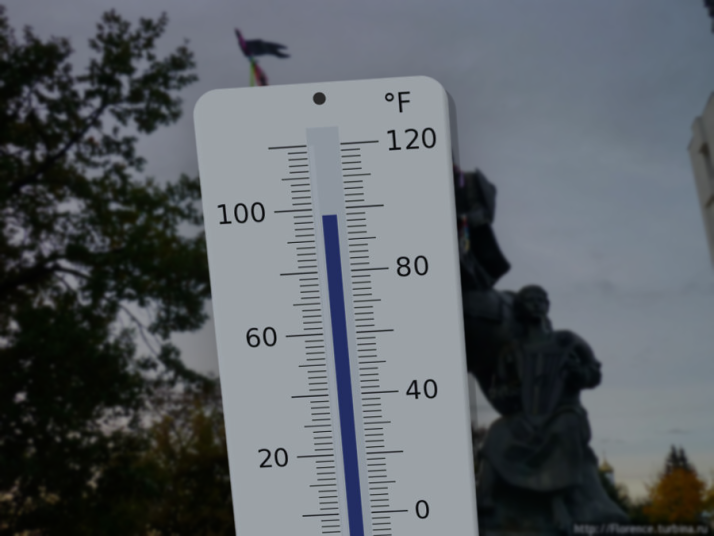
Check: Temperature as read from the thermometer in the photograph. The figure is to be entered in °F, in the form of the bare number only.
98
